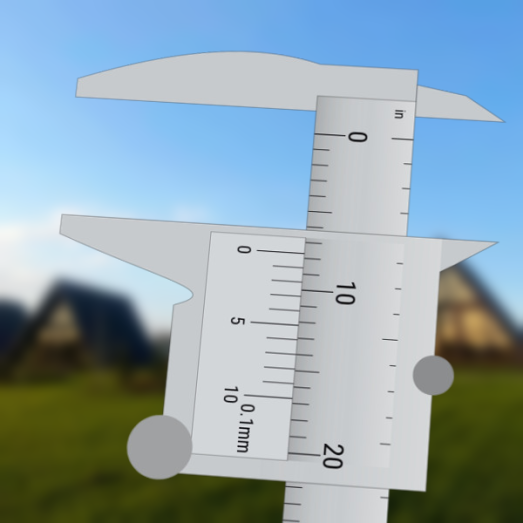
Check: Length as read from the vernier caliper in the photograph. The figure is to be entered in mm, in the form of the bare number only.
7.7
